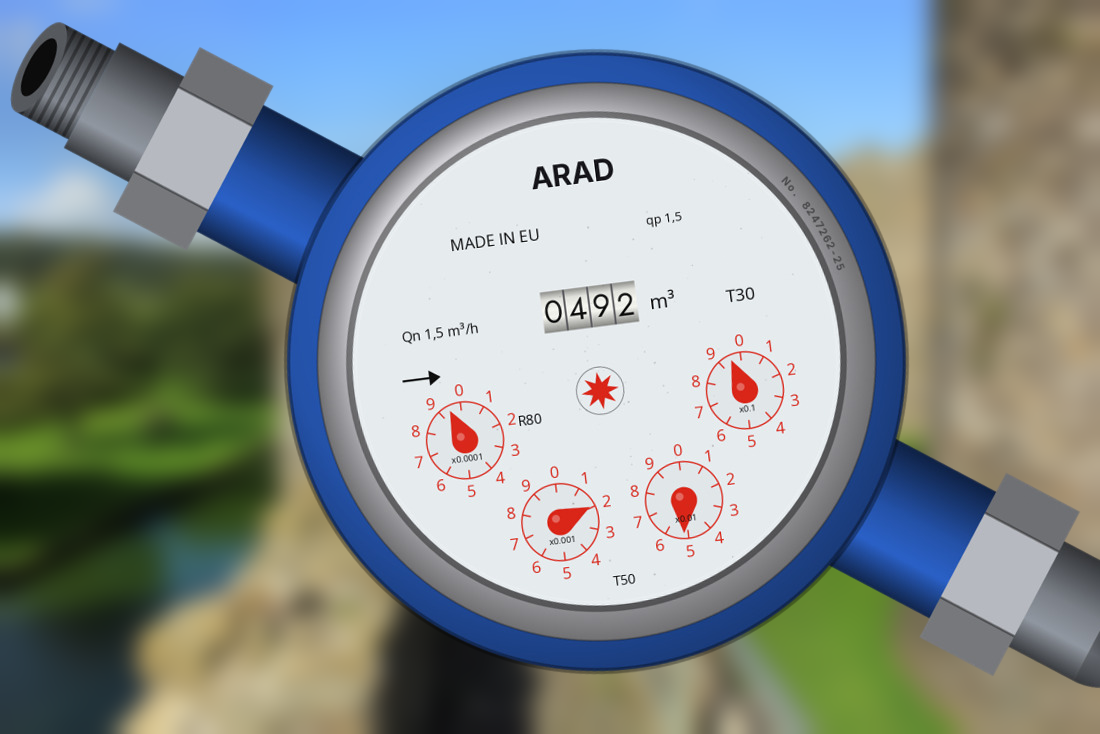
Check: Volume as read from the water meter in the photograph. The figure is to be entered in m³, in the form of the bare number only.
491.9519
